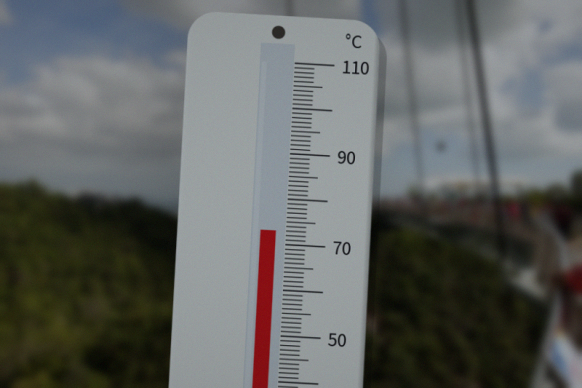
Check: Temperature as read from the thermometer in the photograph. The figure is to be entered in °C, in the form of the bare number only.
73
